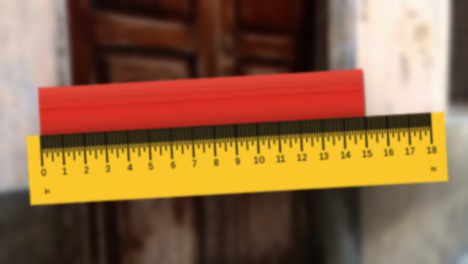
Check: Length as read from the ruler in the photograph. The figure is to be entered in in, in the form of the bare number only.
15
